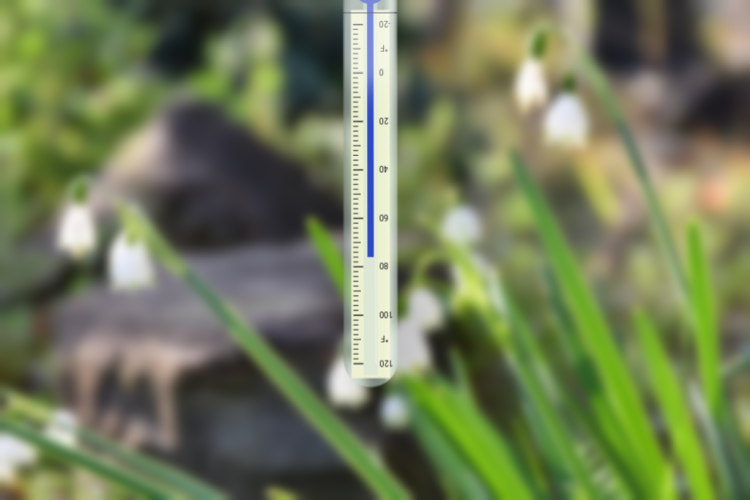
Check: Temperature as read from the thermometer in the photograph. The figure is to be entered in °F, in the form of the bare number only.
76
